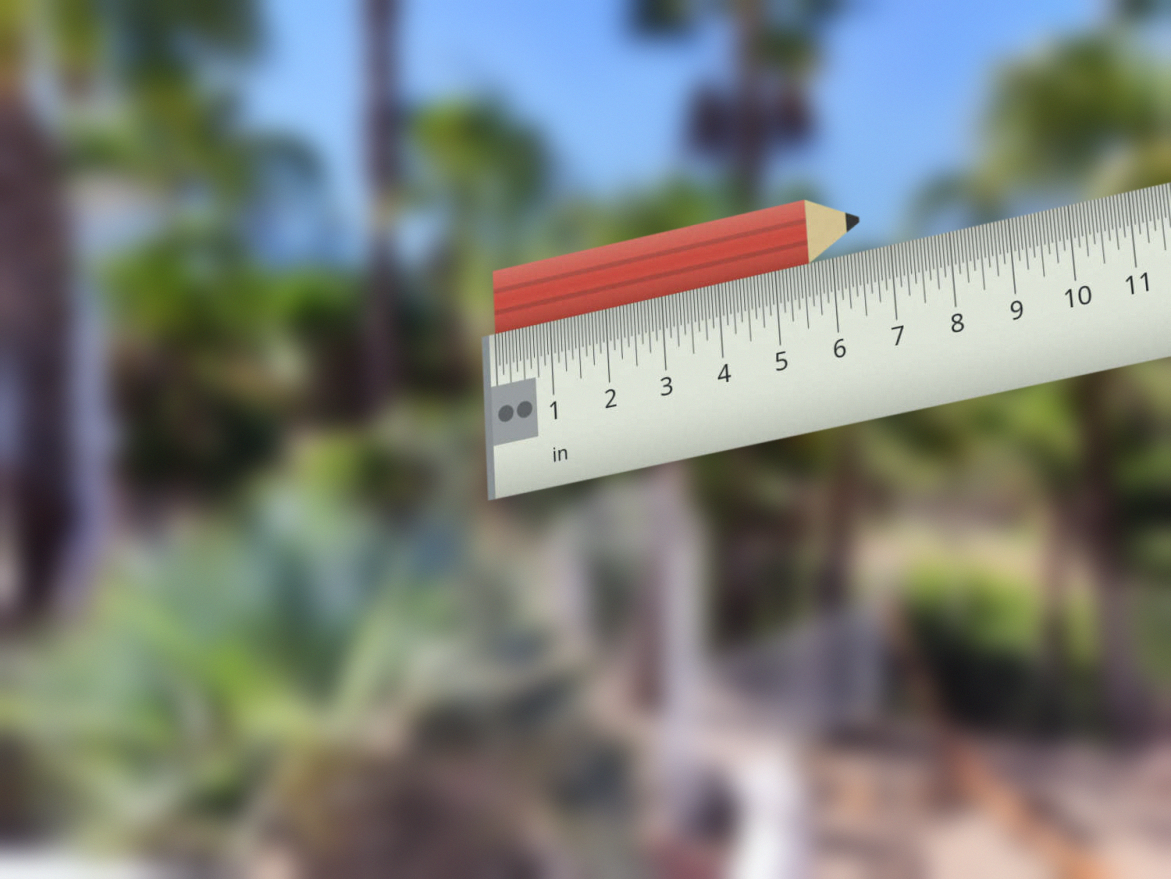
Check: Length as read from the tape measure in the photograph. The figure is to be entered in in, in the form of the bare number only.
6.5
